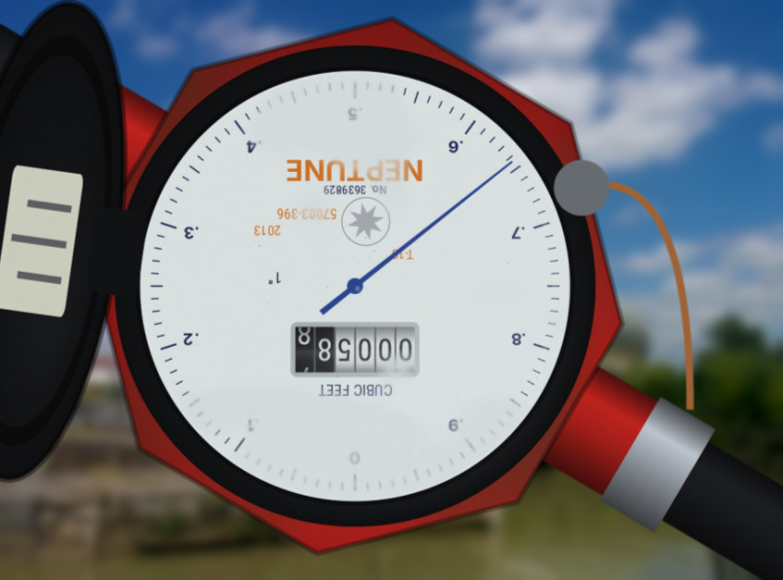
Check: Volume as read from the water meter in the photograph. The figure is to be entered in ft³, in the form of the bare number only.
587.64
